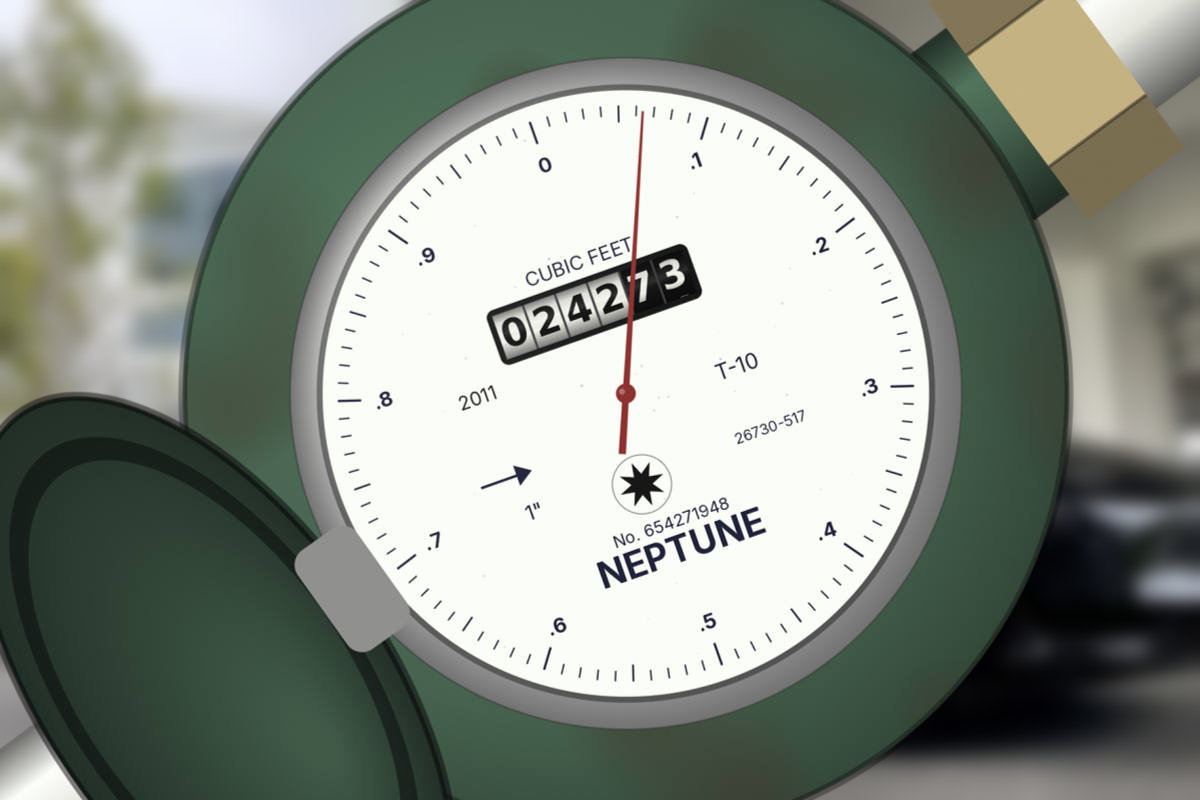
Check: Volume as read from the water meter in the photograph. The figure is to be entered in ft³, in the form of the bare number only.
24273.06
